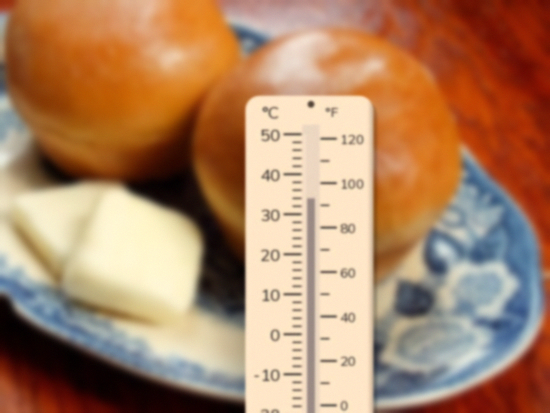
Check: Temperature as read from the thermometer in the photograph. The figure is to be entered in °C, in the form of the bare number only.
34
